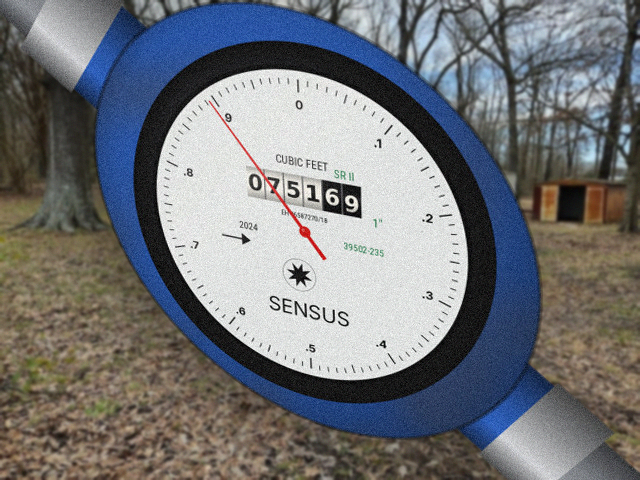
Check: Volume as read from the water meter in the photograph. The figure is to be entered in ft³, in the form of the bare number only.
75168.89
